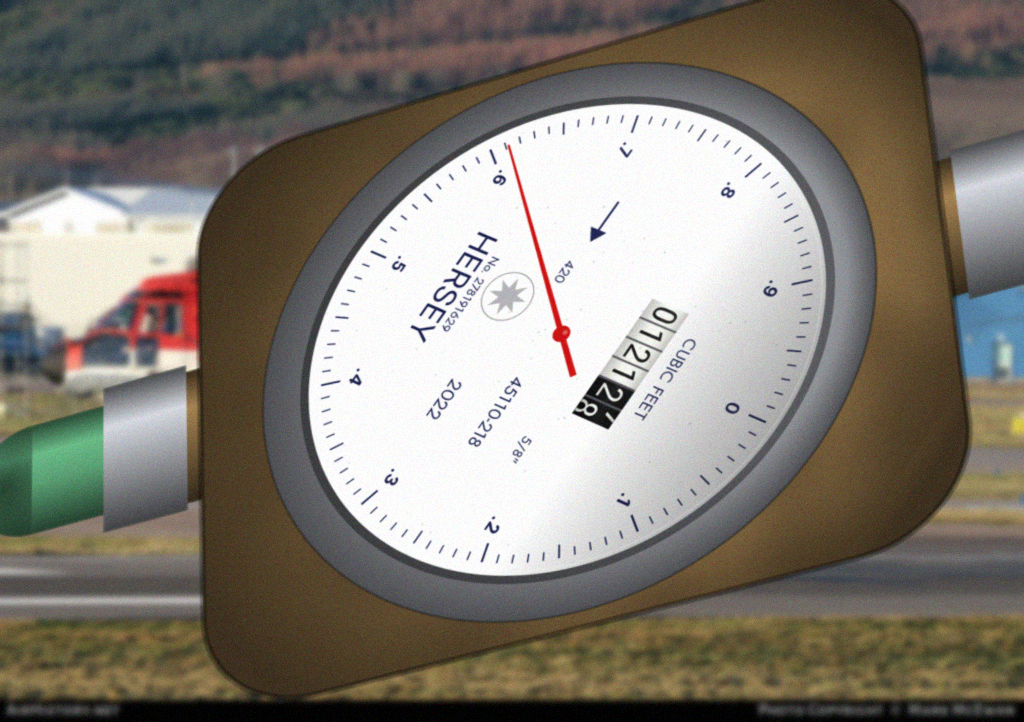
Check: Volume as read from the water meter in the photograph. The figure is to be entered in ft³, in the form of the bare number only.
12127.61
